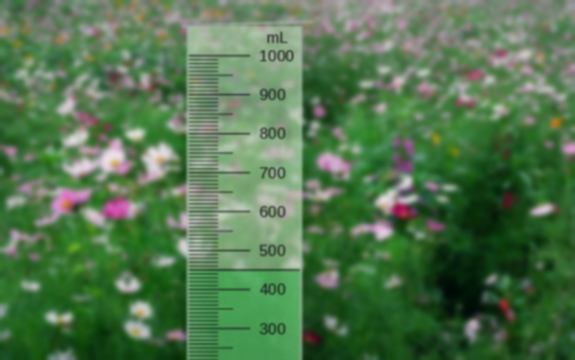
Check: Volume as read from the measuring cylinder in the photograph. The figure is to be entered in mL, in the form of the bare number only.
450
